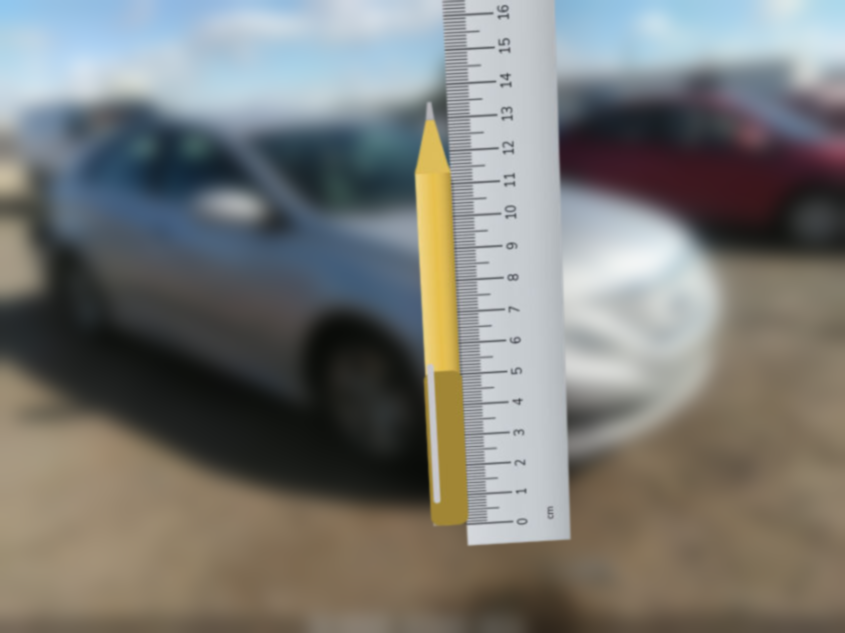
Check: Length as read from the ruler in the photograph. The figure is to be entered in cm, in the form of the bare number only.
13.5
